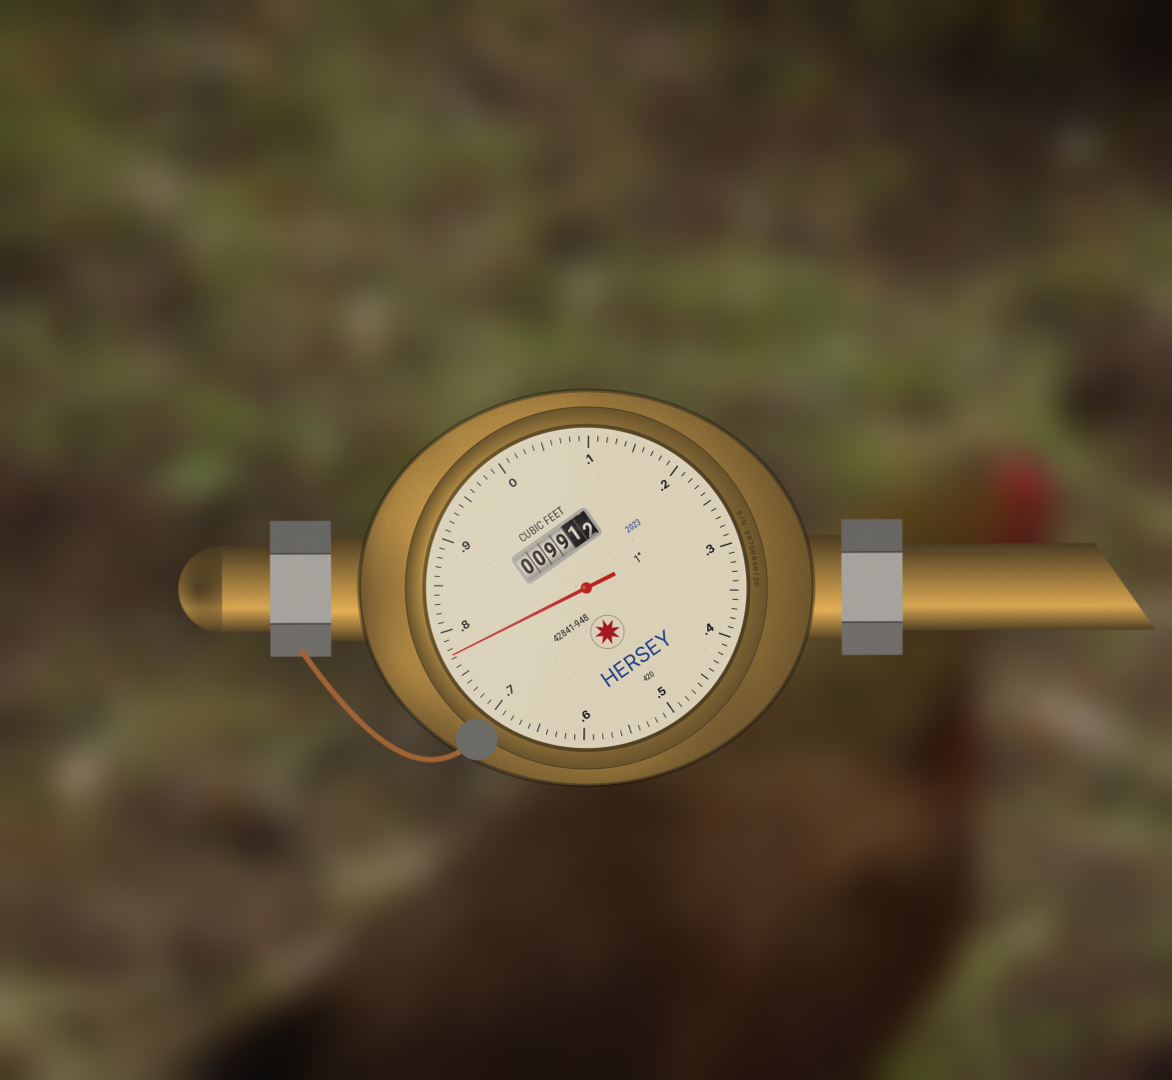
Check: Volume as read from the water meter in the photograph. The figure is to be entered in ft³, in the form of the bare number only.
9911.77
